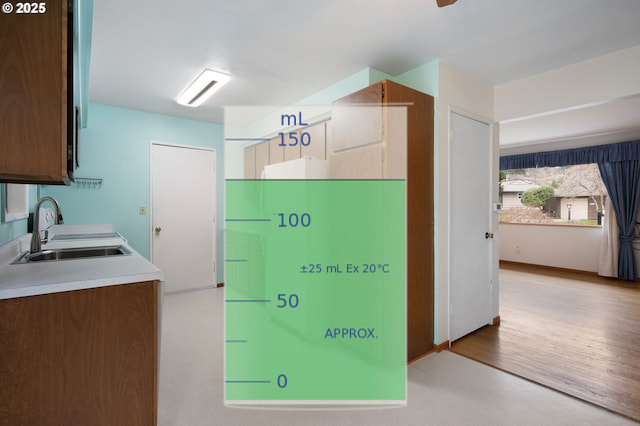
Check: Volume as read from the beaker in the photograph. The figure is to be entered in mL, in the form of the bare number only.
125
